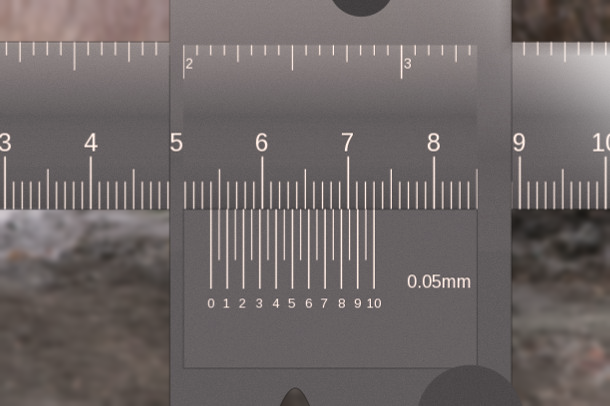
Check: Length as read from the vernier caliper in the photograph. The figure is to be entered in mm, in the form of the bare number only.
54.0
